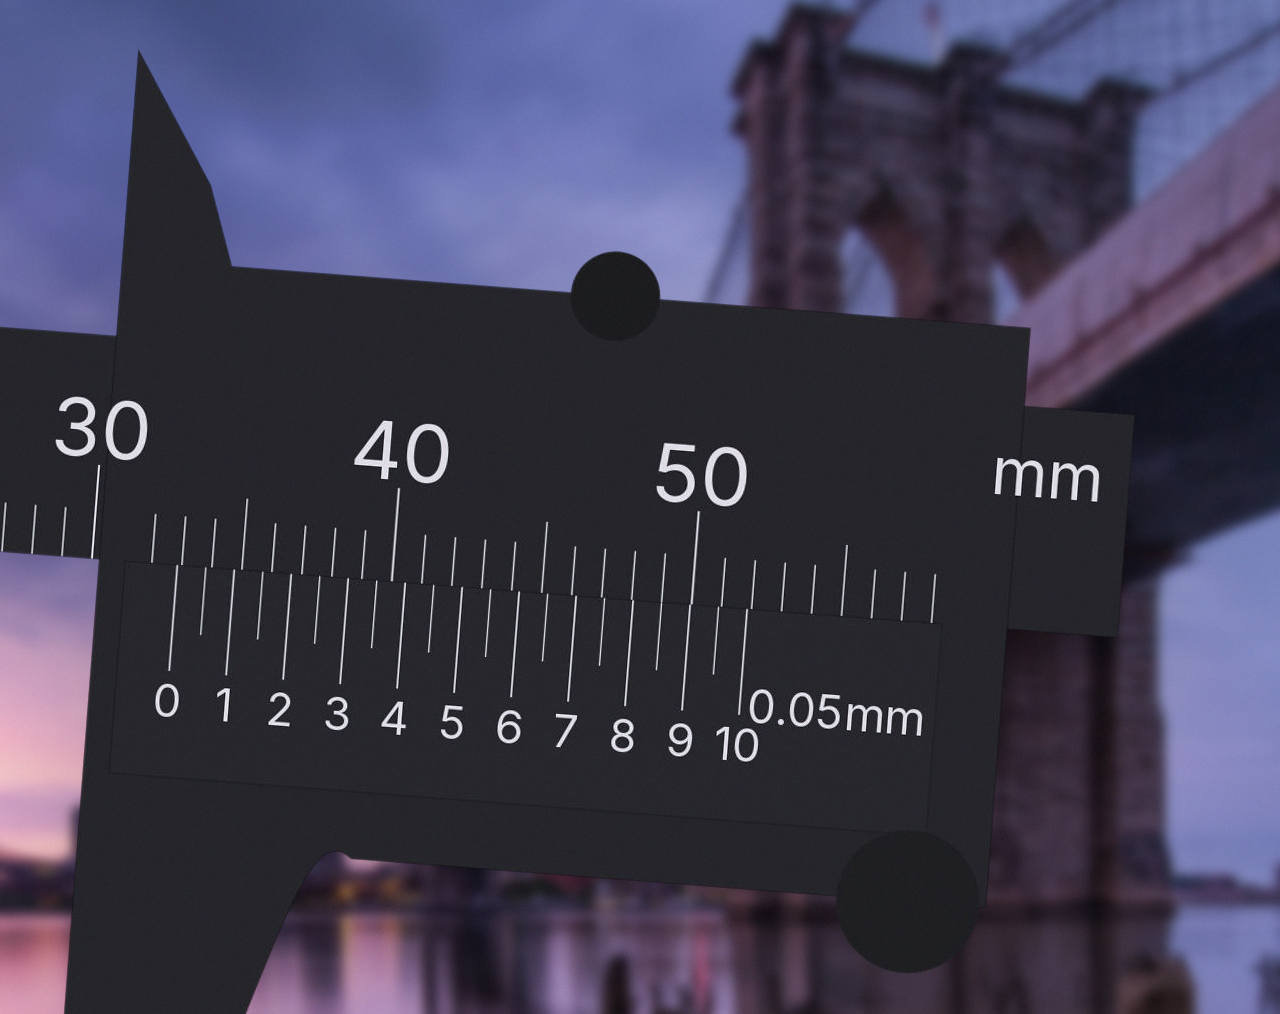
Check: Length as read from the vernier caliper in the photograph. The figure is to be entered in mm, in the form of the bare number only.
32.85
